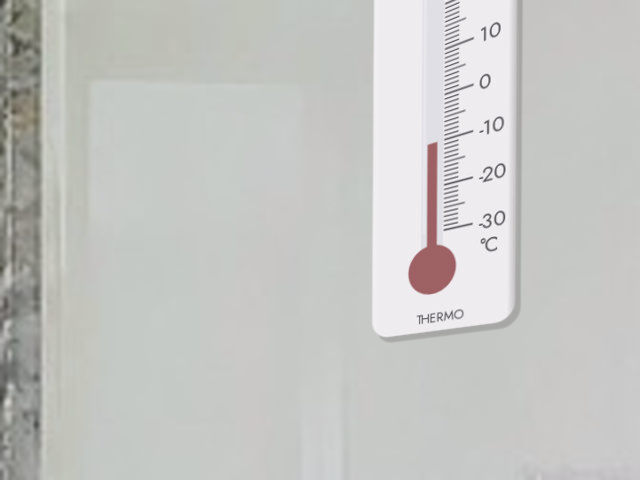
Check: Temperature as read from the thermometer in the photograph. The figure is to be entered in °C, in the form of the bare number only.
-10
